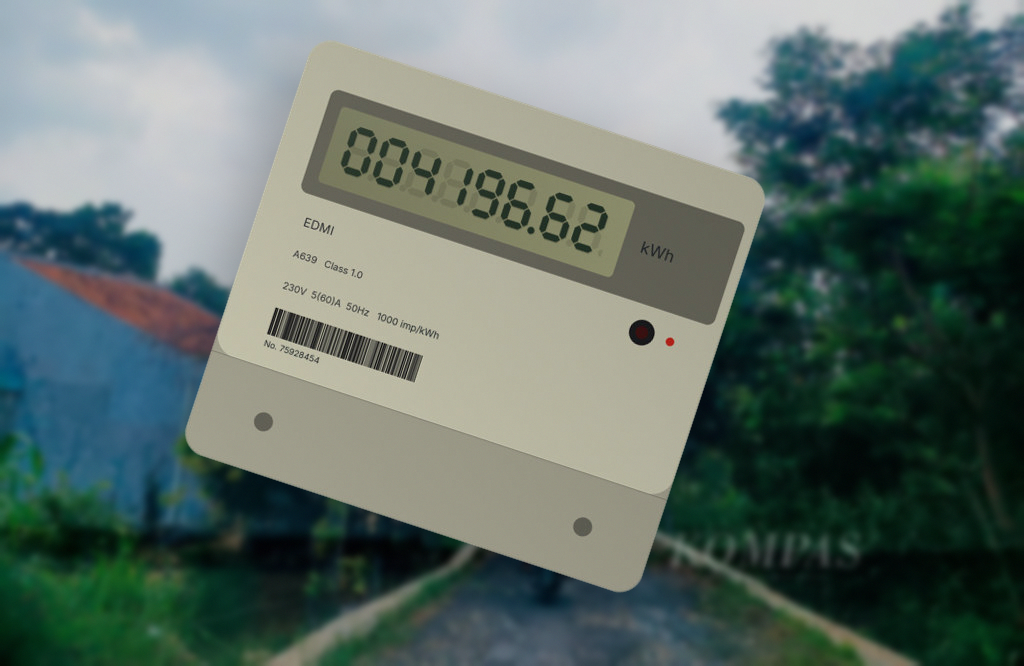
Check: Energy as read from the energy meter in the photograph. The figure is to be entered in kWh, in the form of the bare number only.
4196.62
